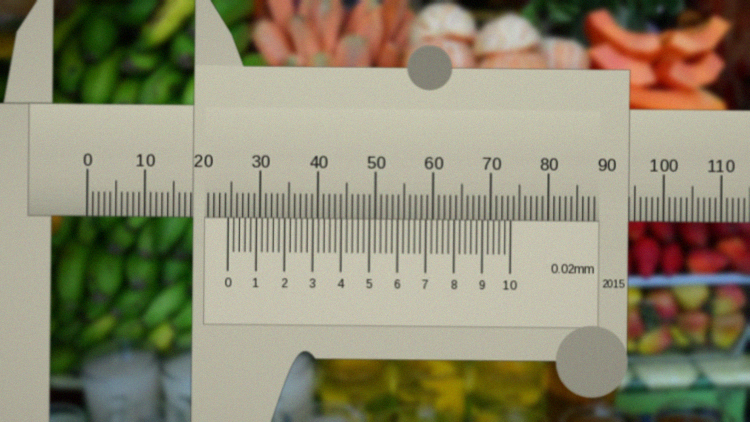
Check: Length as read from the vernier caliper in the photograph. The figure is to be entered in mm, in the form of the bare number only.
24.5
